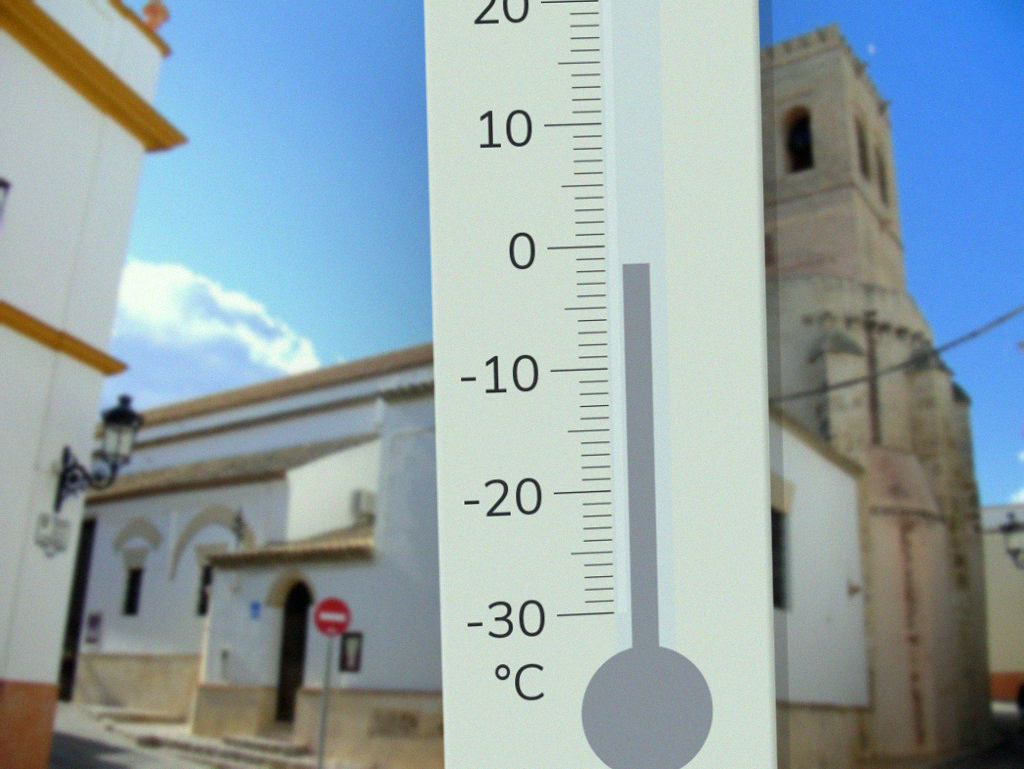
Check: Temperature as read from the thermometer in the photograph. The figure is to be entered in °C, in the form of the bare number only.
-1.5
